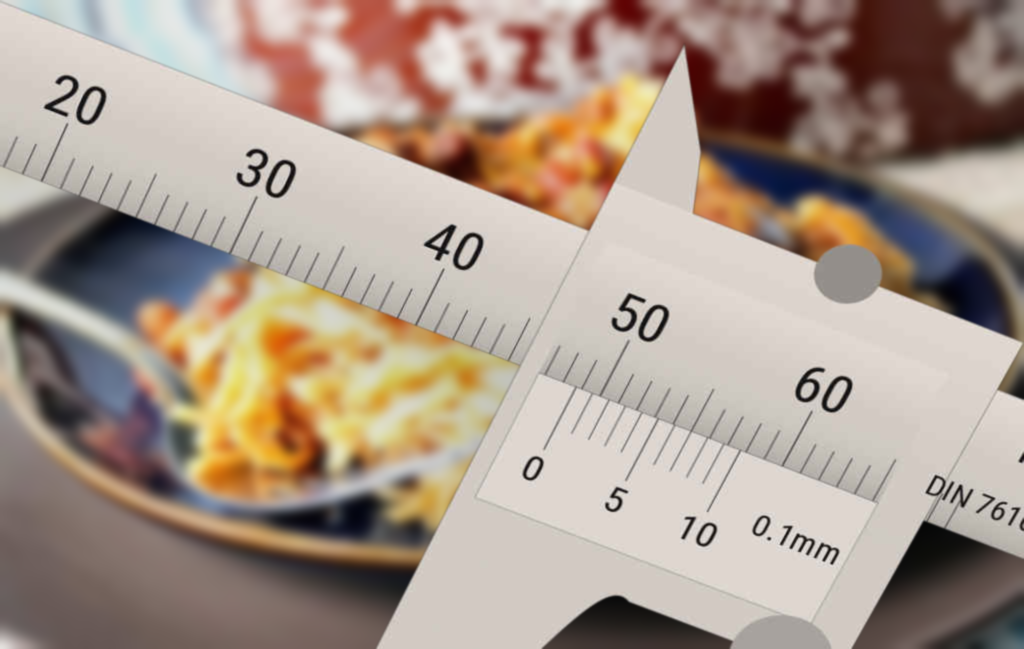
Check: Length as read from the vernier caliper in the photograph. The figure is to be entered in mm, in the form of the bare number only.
48.7
